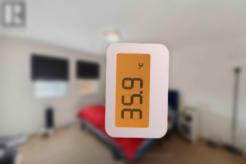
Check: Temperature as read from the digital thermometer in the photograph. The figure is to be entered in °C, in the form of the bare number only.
35.9
